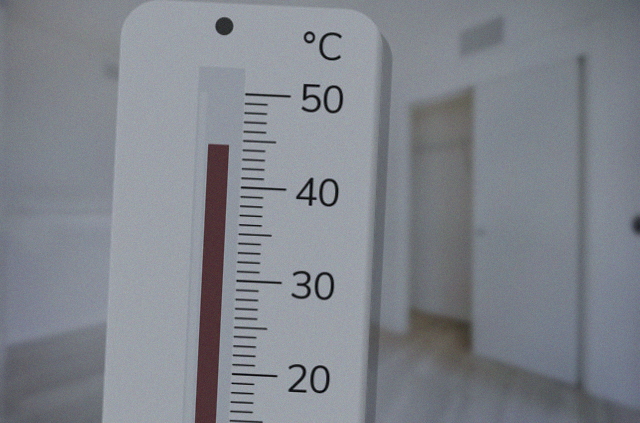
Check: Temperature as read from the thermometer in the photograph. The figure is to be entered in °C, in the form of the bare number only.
44.5
